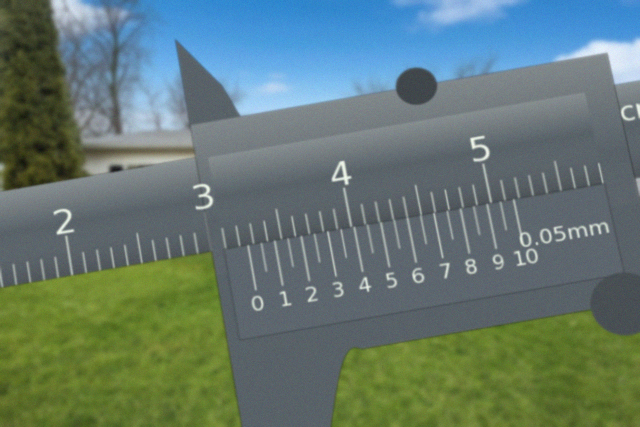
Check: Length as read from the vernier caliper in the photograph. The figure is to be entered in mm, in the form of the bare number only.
32.6
